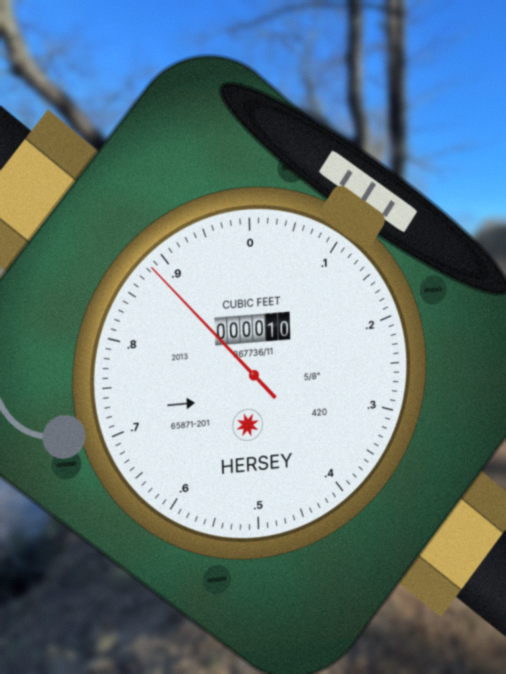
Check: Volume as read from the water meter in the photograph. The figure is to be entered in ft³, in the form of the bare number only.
9.88
